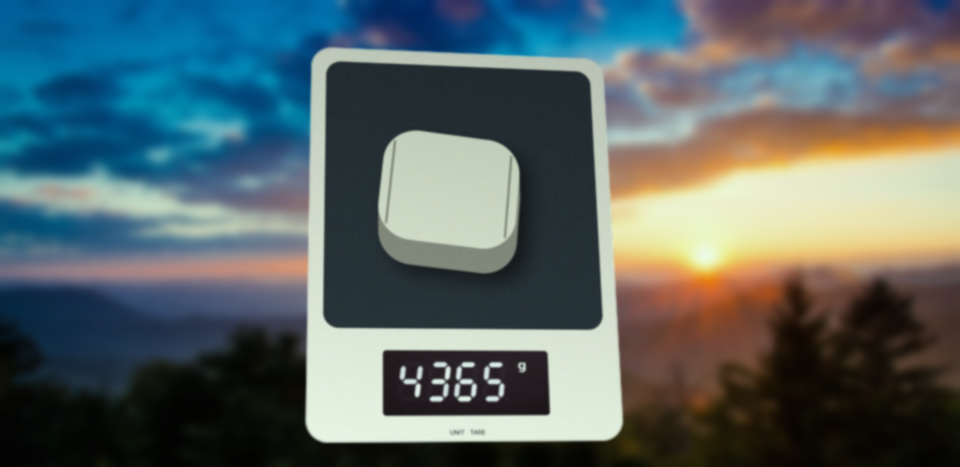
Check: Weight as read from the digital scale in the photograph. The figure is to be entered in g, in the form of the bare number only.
4365
